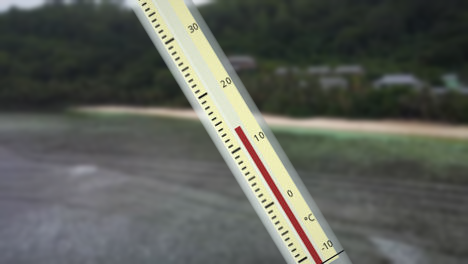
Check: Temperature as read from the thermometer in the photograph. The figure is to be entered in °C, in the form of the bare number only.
13
